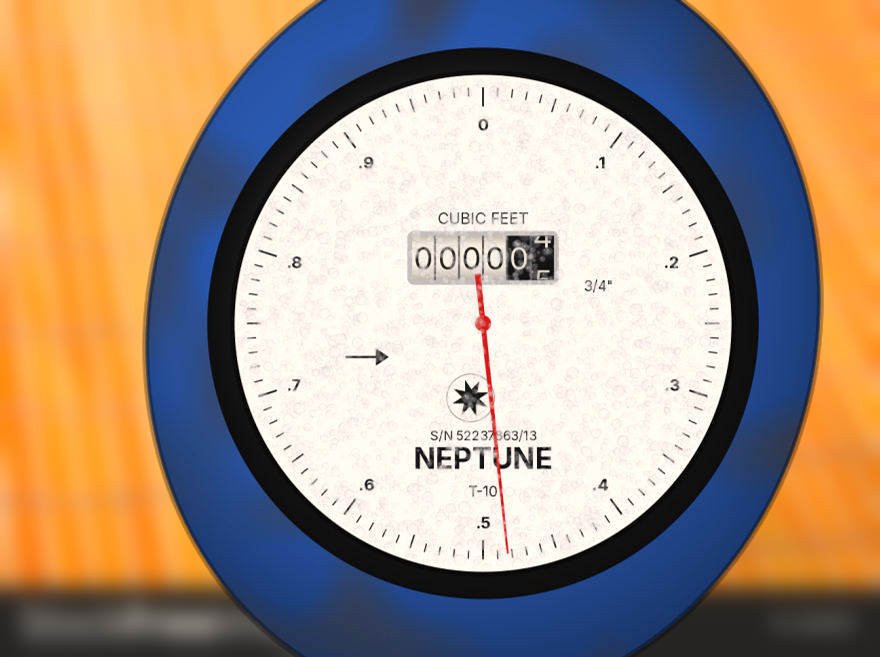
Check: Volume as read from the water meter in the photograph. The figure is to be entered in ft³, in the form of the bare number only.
4.48
